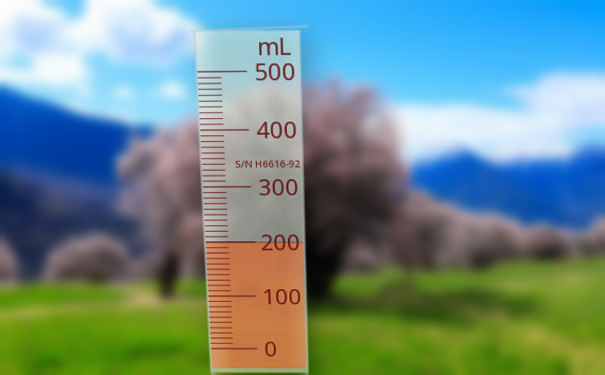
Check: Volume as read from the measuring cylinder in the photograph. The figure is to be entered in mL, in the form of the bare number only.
200
